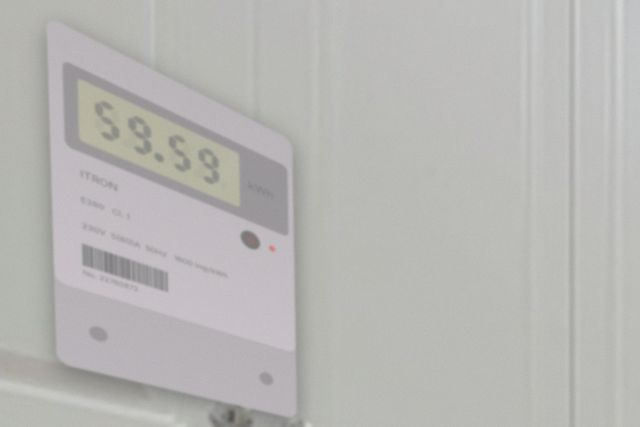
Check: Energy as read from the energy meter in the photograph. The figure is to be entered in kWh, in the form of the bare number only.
59.59
